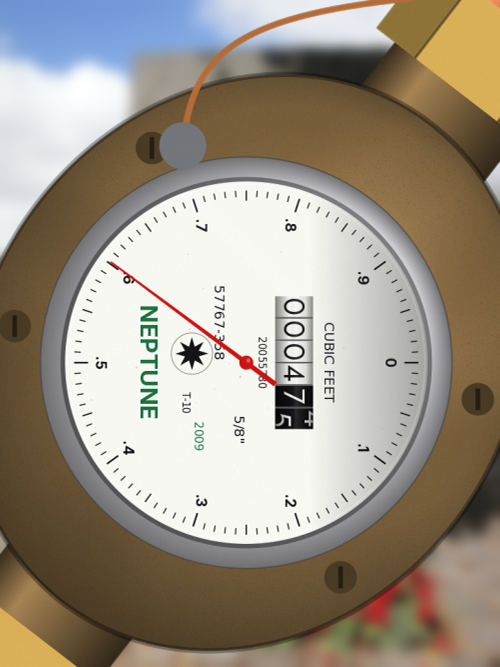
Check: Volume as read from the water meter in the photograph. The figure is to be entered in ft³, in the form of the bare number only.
474.60
